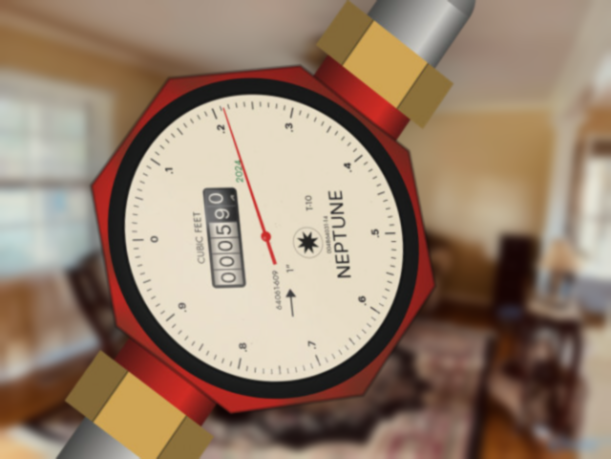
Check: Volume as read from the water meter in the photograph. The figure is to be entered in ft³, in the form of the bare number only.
590.21
